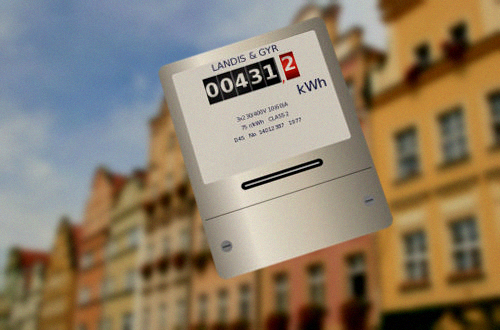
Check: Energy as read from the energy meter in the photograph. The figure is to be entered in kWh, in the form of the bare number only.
431.2
